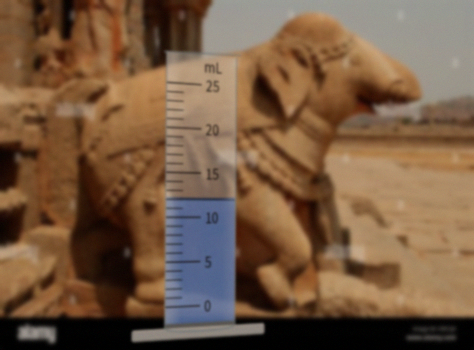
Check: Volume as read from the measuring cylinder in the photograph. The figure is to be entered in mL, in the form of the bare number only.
12
